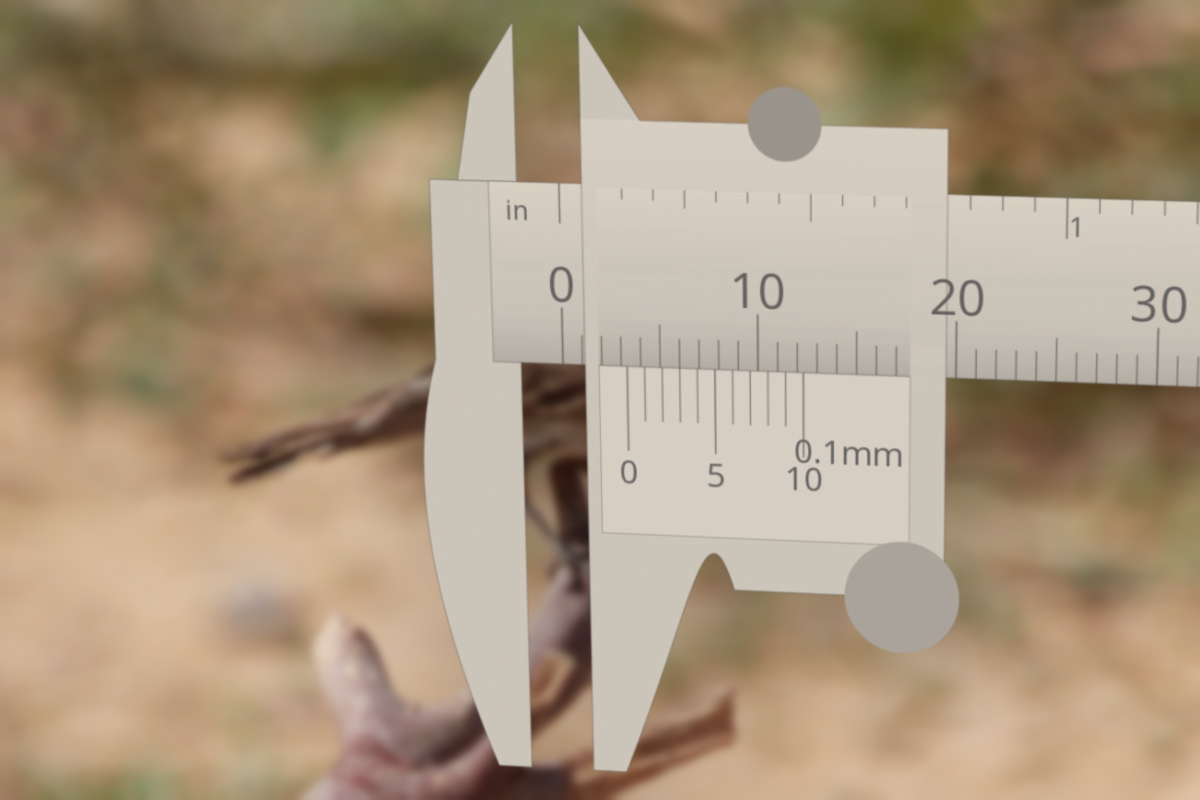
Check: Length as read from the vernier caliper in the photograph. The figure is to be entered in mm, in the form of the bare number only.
3.3
